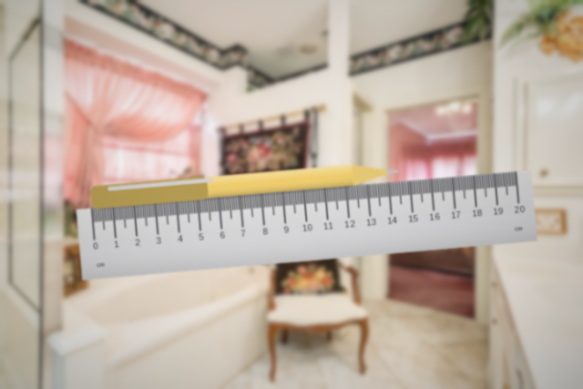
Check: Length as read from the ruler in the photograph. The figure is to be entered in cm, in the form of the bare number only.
14.5
